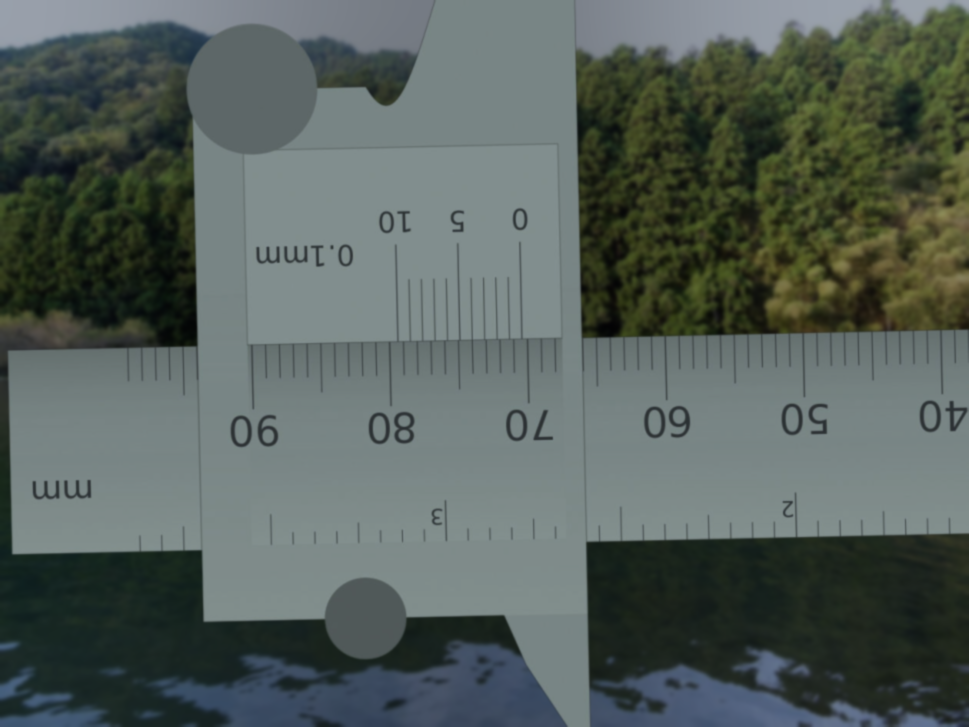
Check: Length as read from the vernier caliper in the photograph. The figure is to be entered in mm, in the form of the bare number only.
70.4
